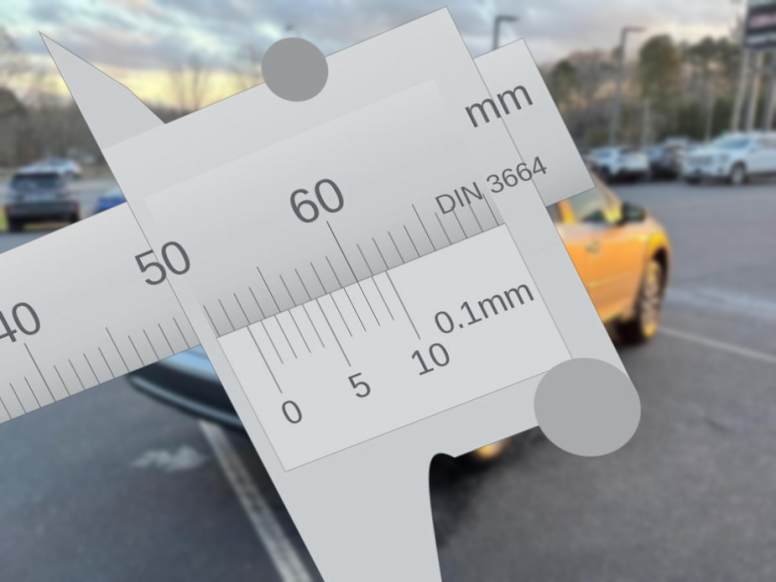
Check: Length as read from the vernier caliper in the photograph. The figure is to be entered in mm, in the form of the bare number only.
52.8
